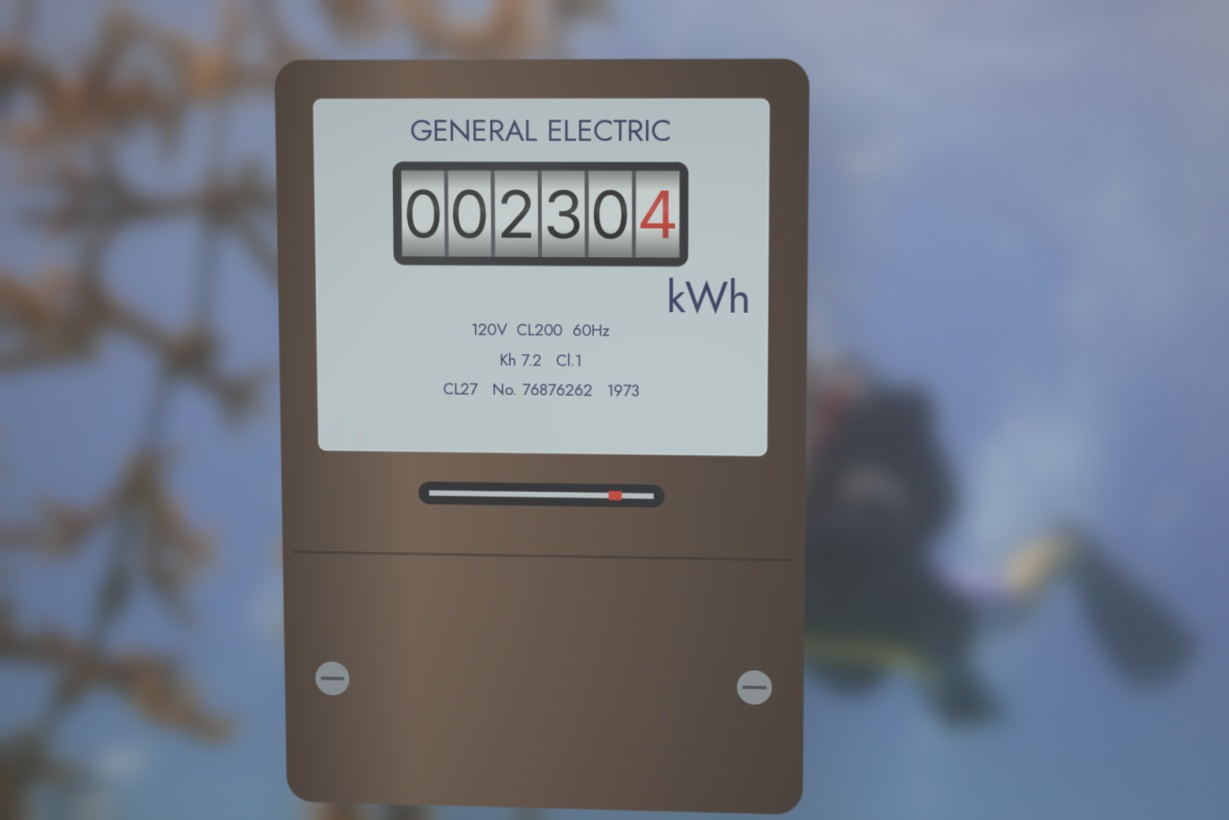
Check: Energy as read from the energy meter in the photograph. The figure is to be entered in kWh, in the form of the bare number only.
230.4
